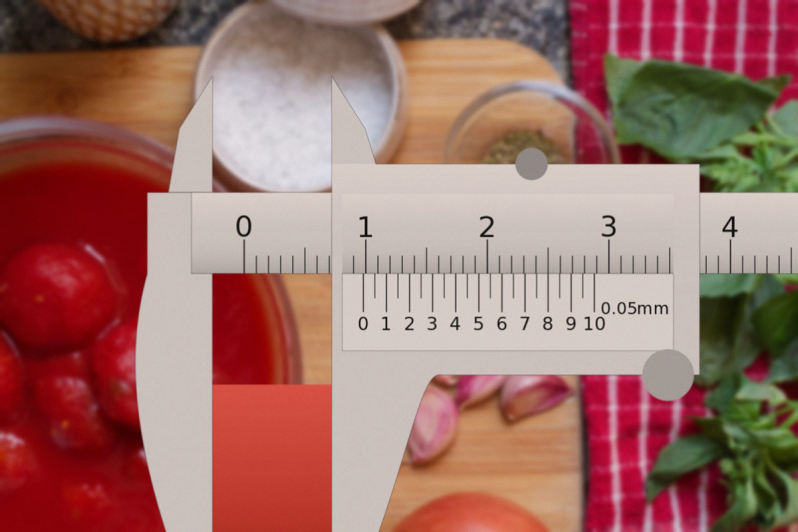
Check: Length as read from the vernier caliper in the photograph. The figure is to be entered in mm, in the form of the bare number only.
9.8
